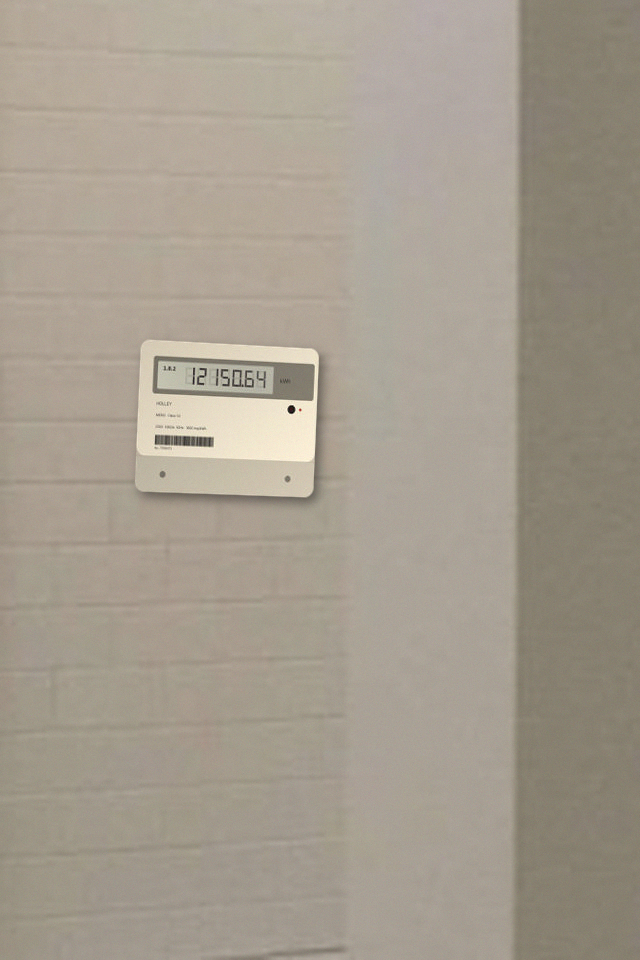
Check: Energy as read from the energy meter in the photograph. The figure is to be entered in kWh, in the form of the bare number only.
12150.64
